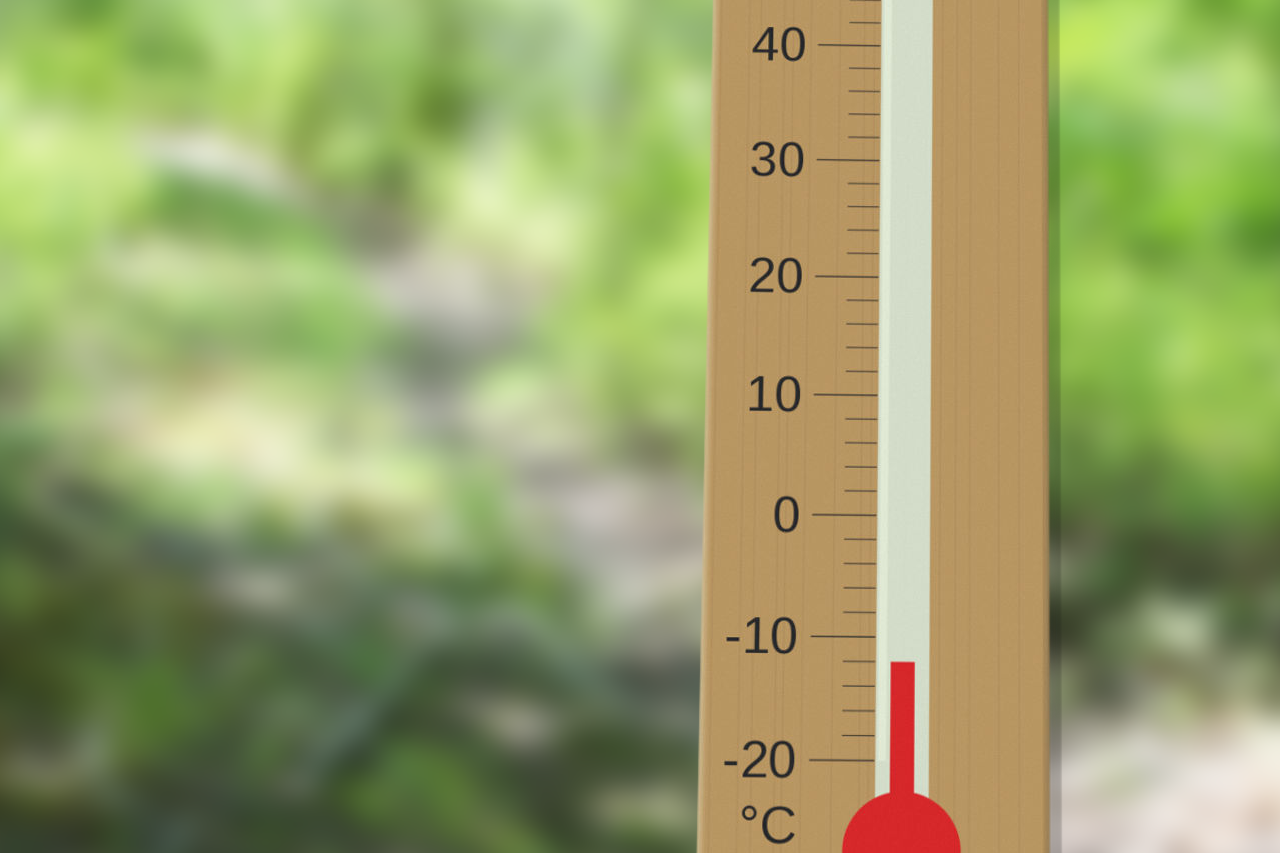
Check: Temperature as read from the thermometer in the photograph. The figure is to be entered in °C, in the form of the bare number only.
-12
